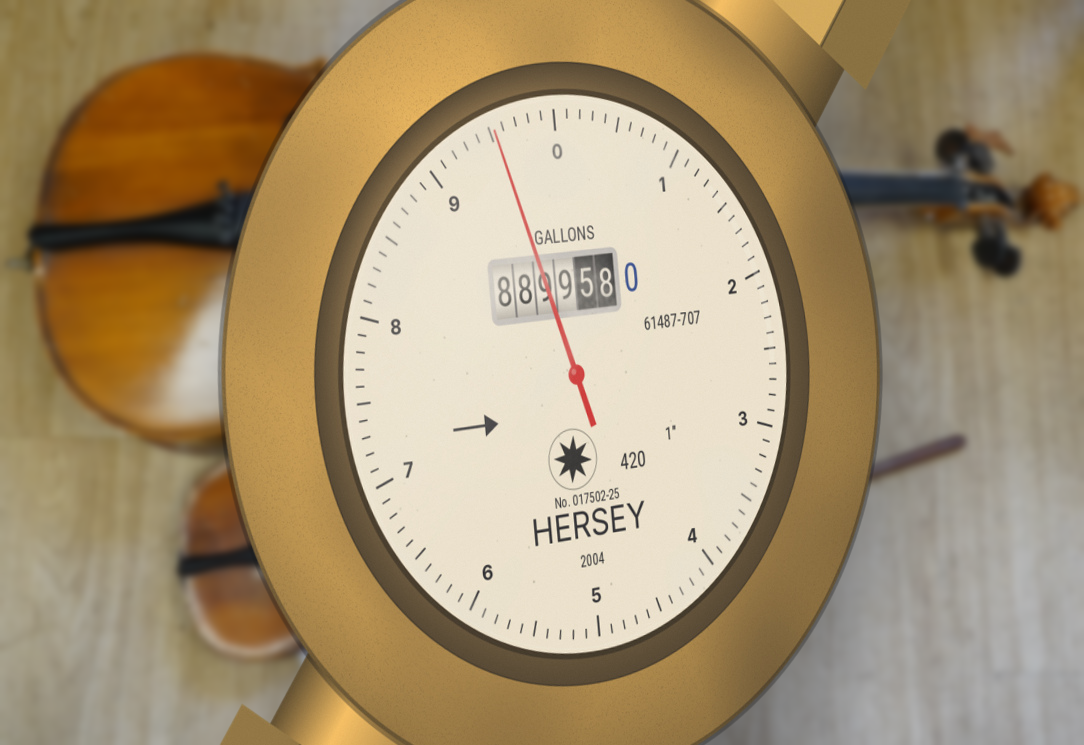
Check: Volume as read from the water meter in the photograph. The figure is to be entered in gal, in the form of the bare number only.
8899579.5
